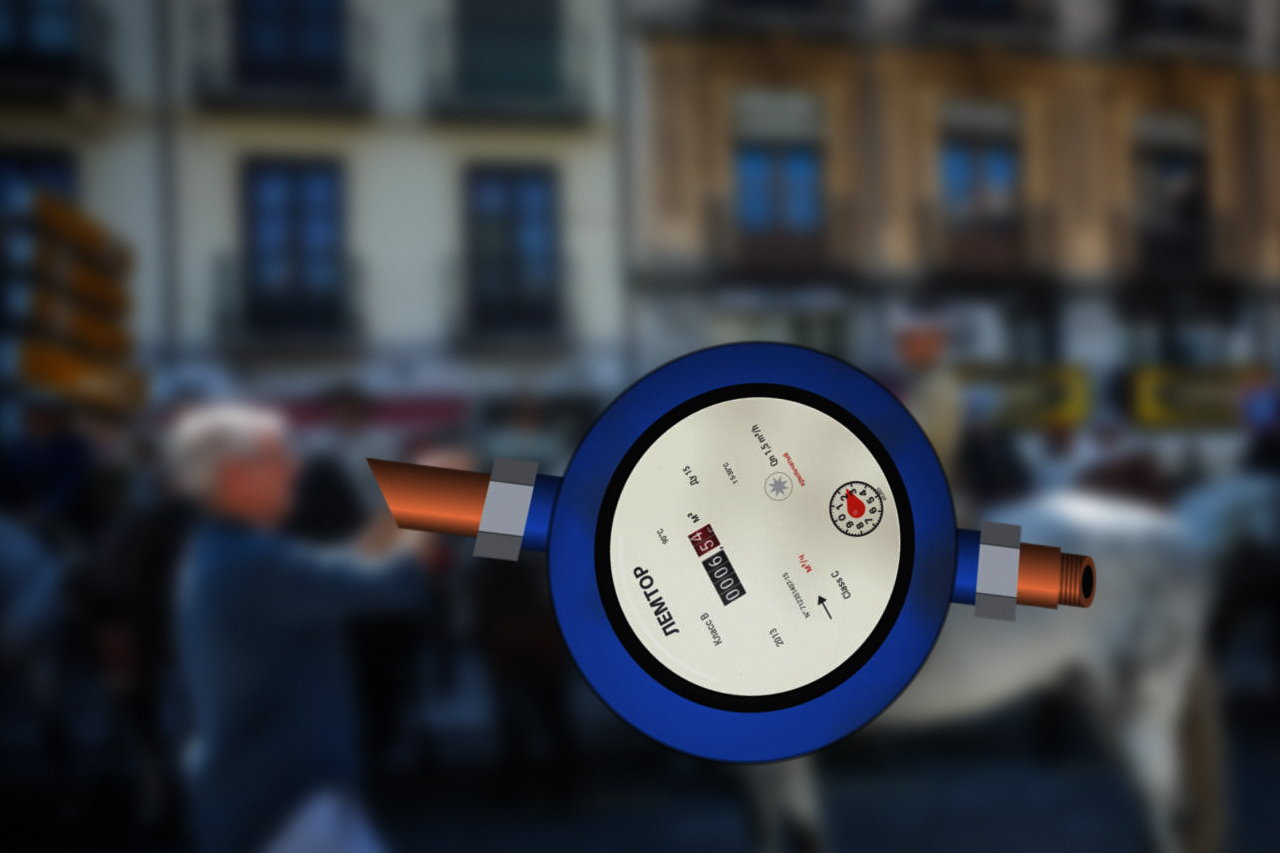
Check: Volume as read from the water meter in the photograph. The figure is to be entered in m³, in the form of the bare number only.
6.542
